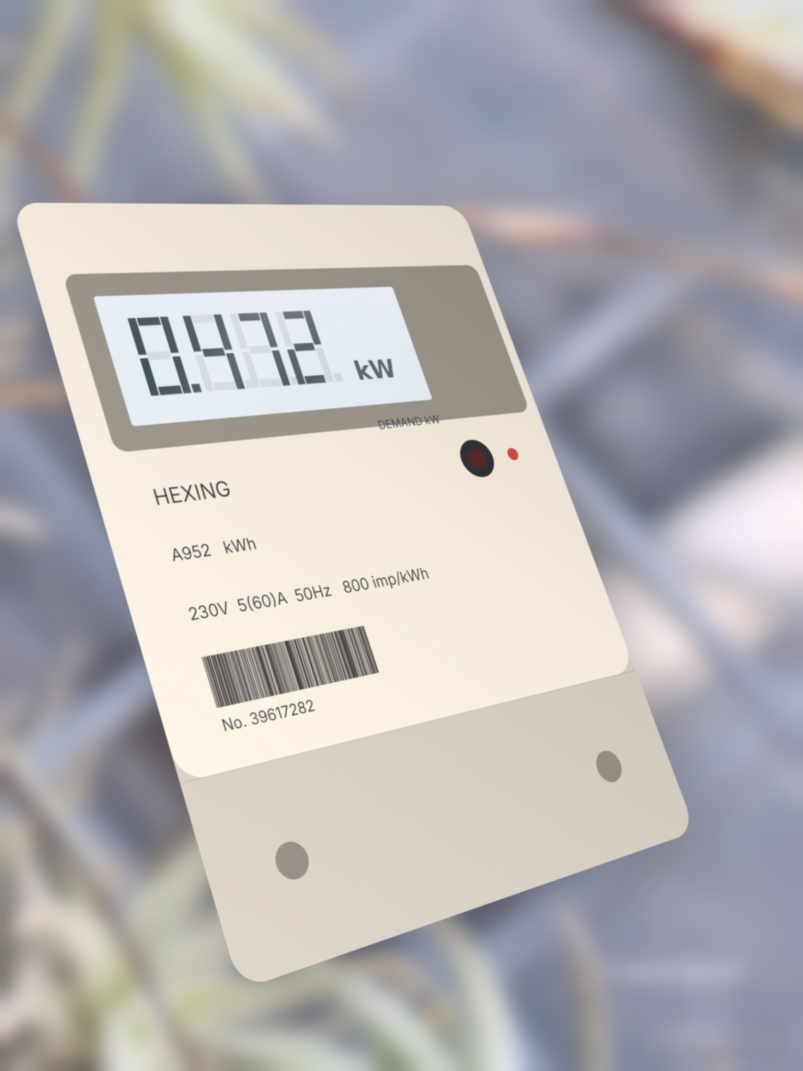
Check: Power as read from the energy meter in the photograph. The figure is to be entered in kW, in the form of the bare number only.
0.472
